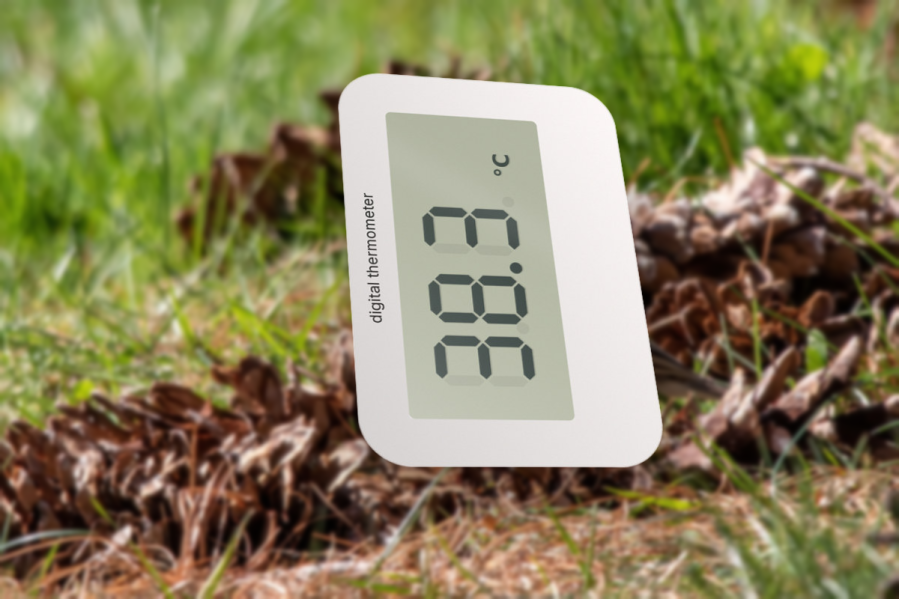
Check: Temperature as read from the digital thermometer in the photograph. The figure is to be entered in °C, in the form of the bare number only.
38.3
